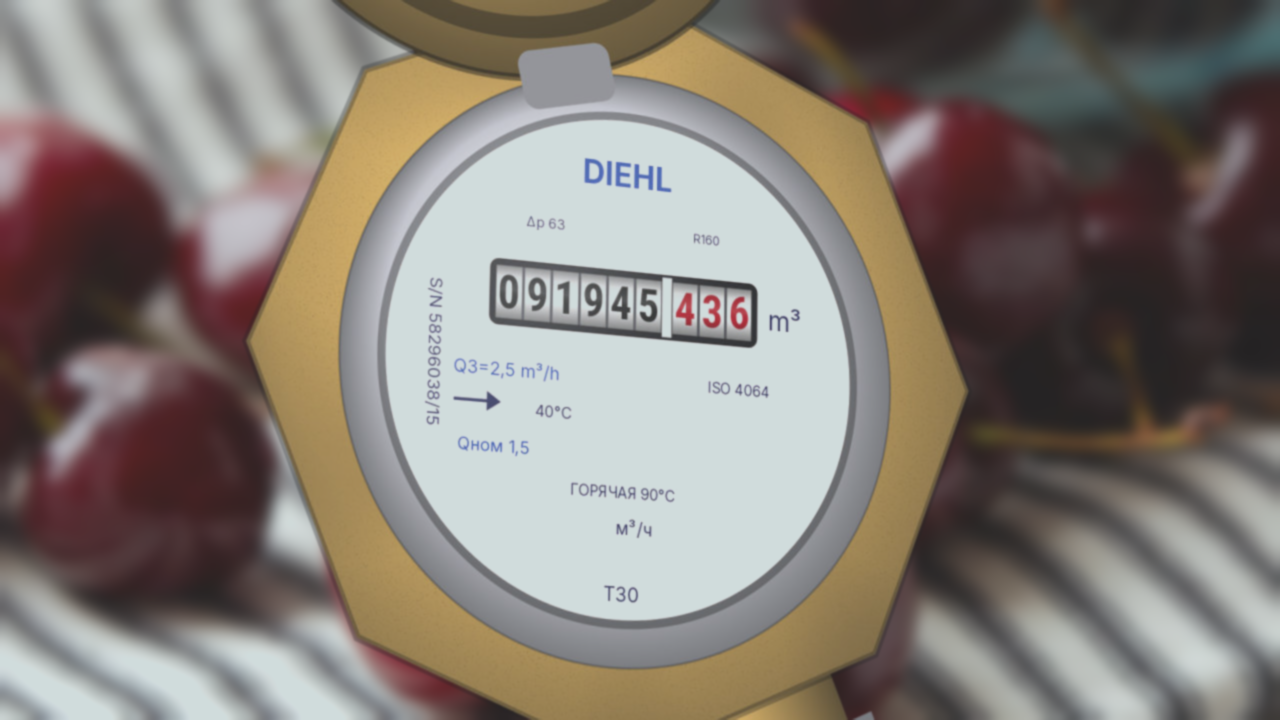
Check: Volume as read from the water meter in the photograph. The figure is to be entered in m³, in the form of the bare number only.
91945.436
